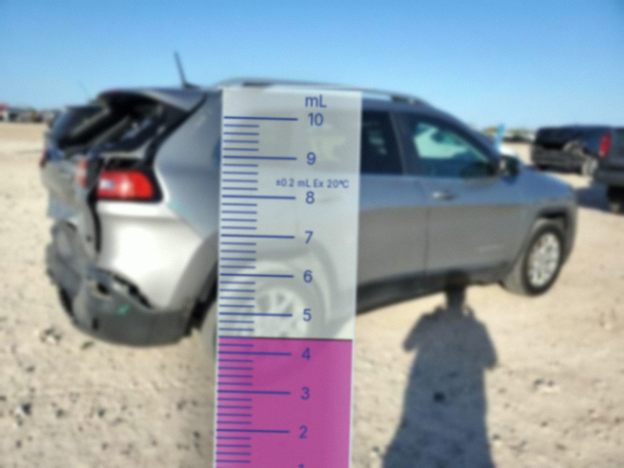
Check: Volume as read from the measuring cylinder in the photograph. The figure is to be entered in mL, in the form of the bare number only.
4.4
